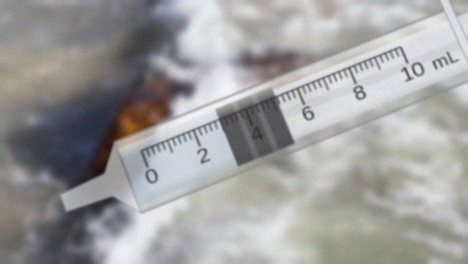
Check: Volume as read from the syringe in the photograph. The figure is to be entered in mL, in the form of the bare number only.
3
